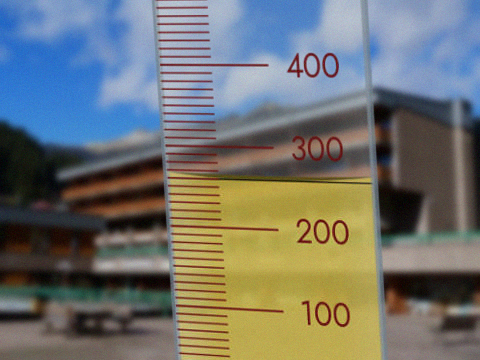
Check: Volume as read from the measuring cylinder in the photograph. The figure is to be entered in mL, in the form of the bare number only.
260
